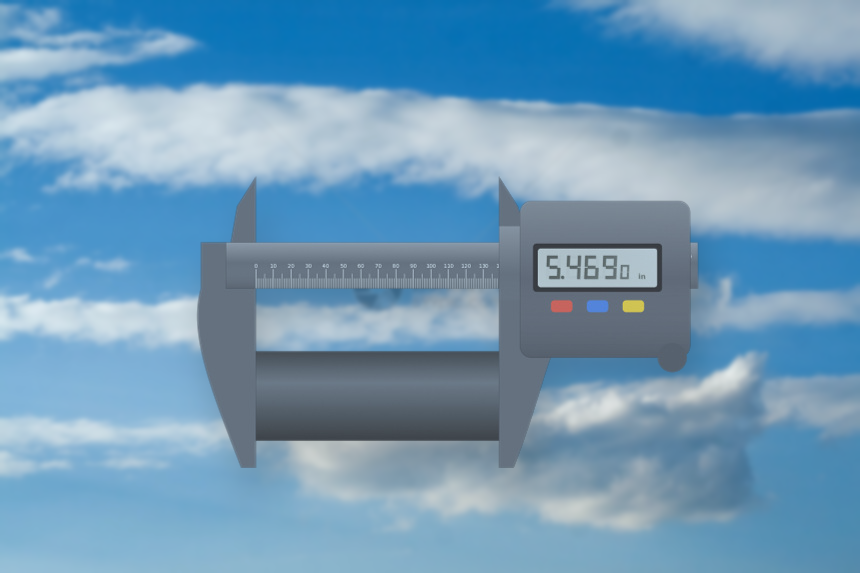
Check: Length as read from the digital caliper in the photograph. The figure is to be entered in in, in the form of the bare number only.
5.4690
